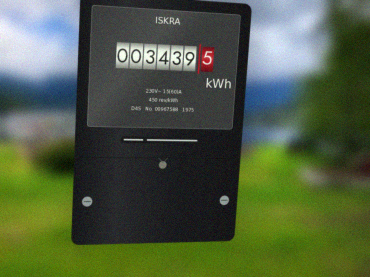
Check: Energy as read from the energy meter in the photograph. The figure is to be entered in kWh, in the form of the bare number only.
3439.5
